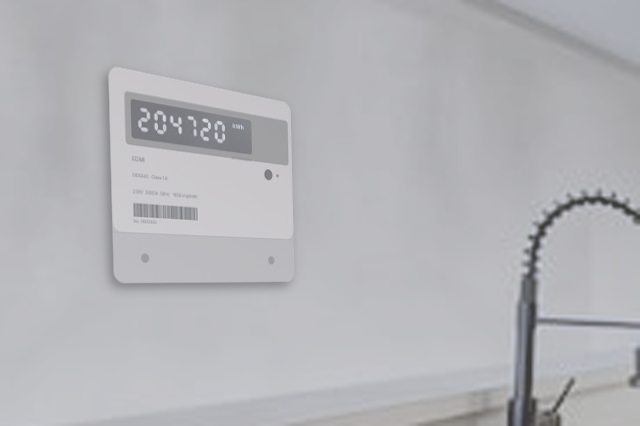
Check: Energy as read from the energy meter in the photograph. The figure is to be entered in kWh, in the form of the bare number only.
204720
